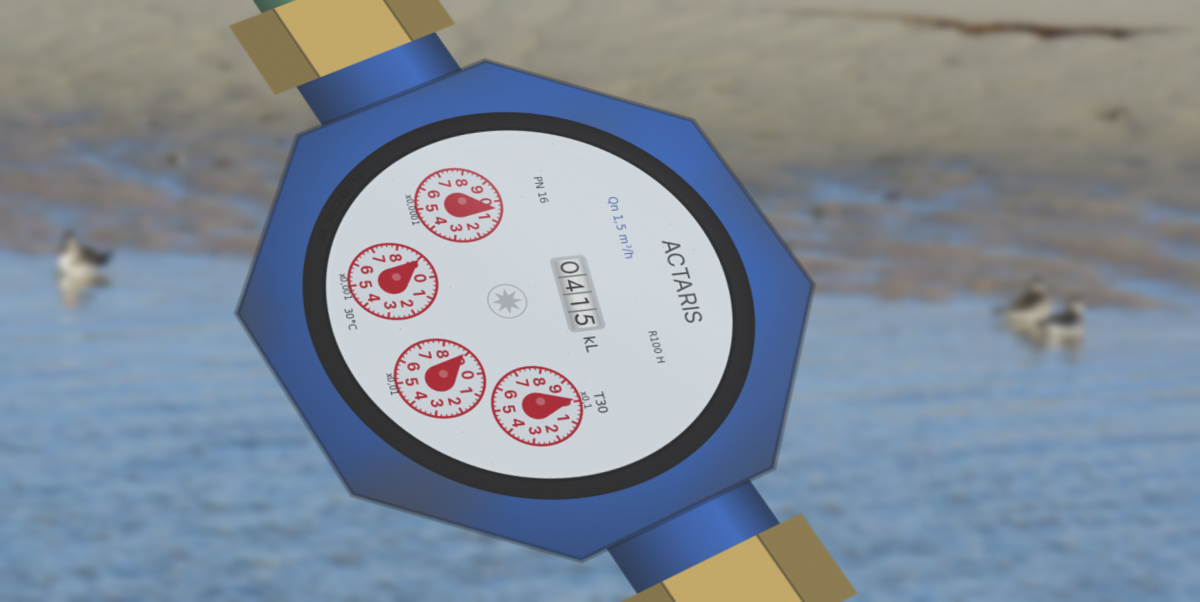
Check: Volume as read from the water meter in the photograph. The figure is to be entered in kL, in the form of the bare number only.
414.9890
